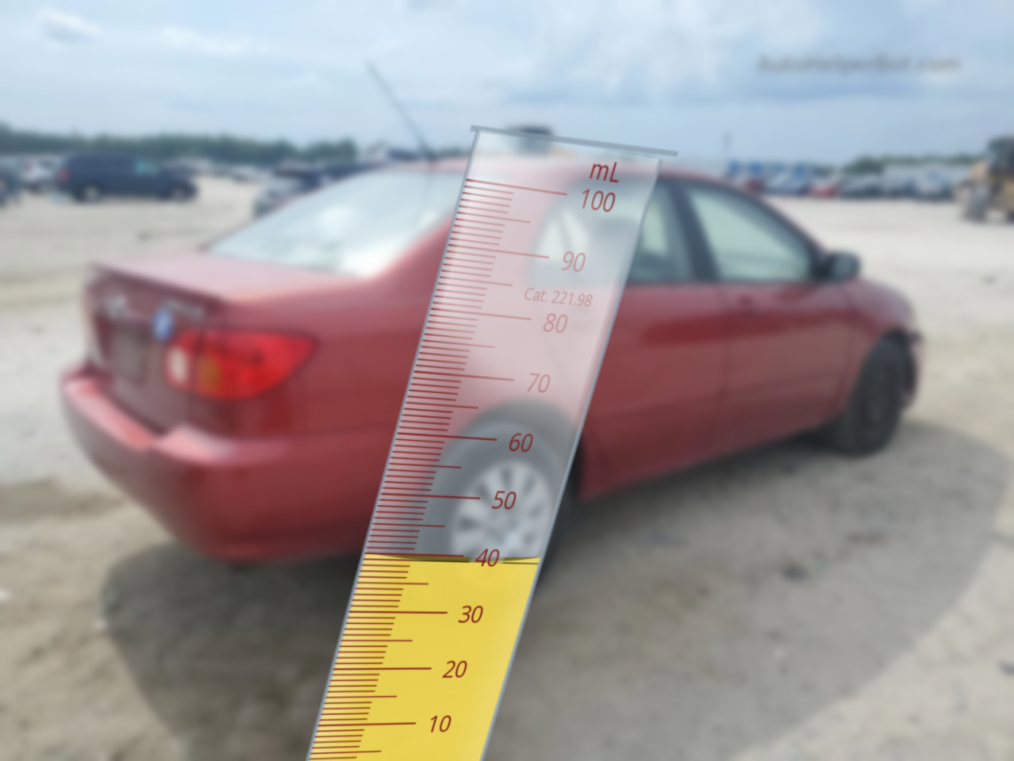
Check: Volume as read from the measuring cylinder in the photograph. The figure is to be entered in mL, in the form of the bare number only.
39
